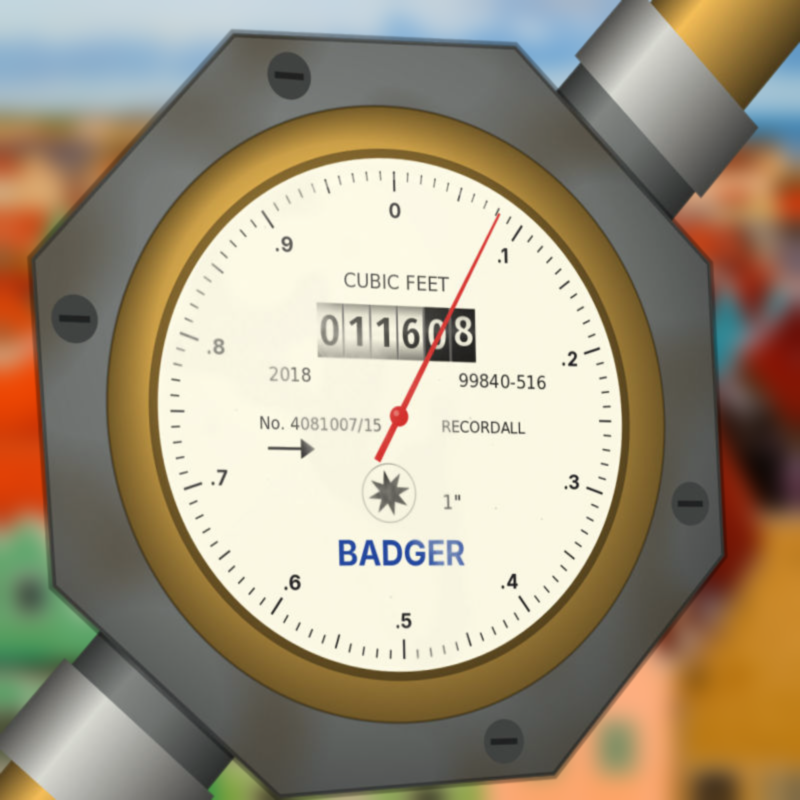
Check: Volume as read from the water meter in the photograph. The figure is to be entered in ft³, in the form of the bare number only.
11608.08
